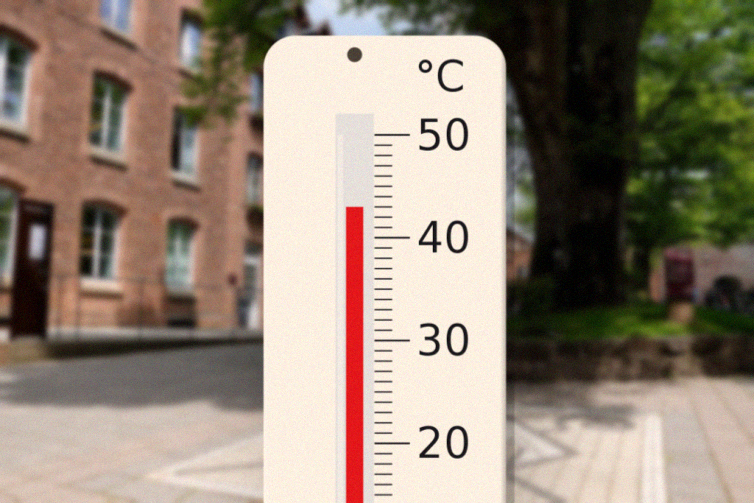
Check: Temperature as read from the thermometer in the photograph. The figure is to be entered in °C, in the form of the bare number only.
43
